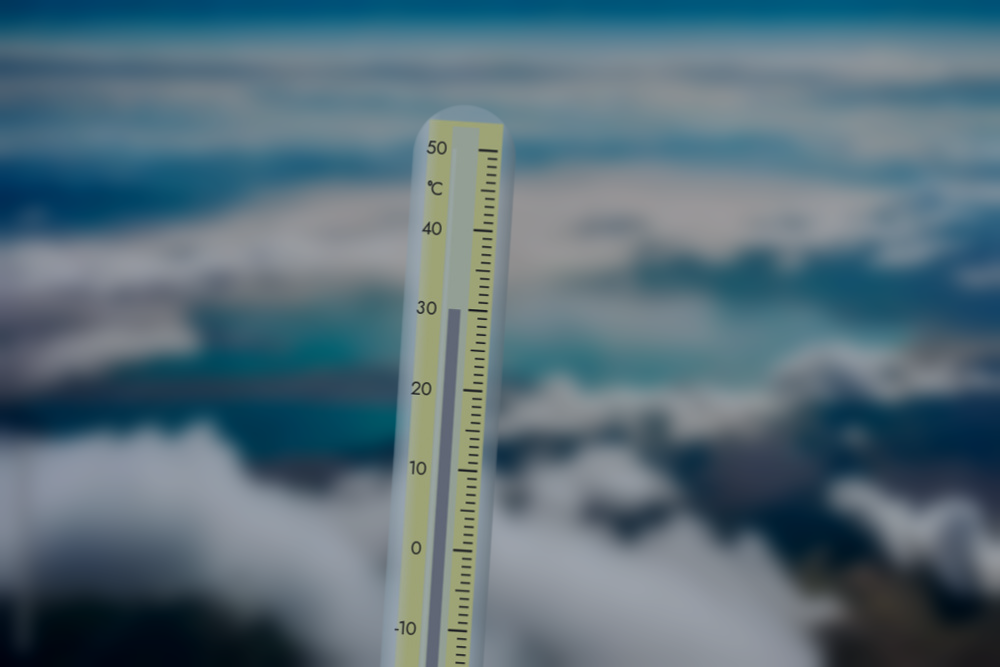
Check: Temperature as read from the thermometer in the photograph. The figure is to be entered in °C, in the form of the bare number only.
30
